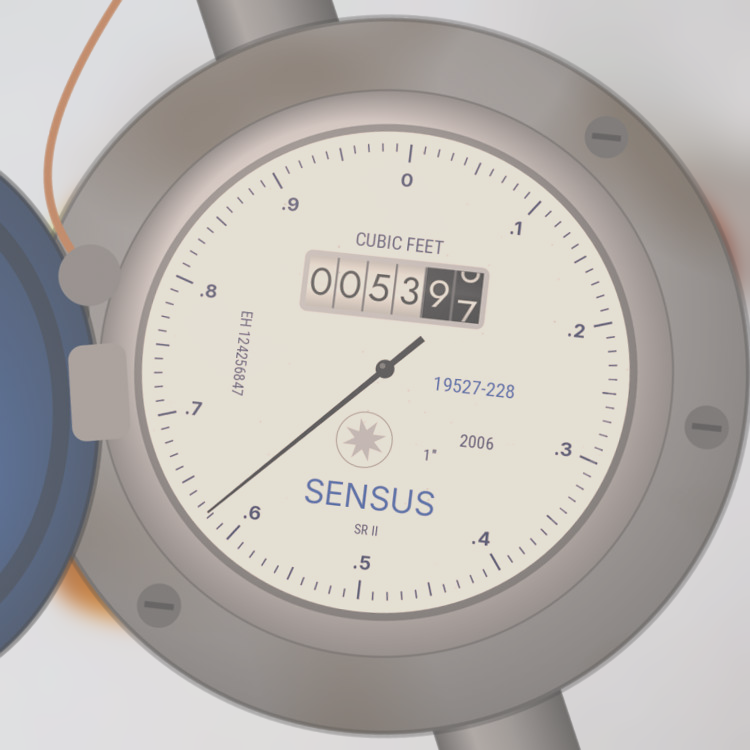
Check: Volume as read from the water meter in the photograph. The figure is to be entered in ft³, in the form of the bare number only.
5396.62
